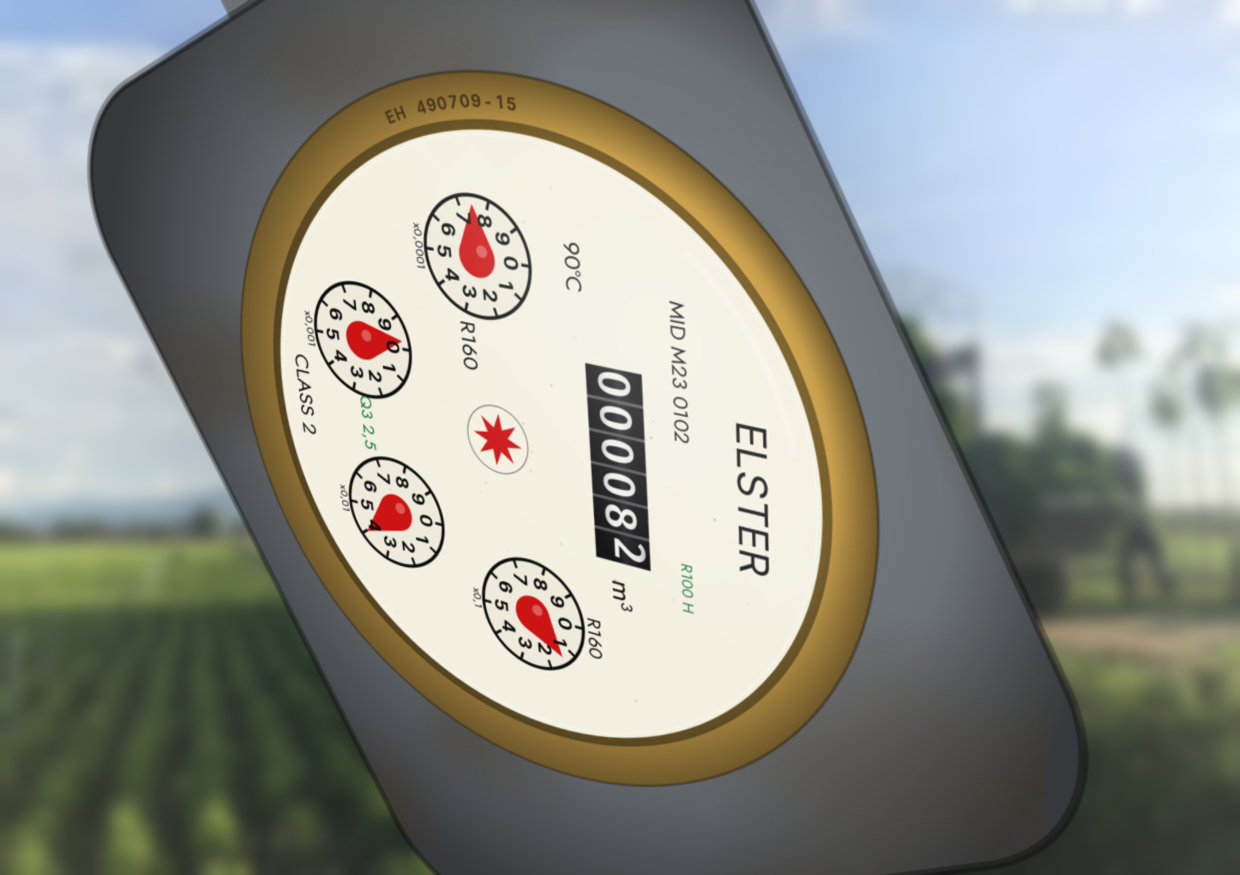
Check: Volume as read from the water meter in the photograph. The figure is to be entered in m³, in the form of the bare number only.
82.1397
